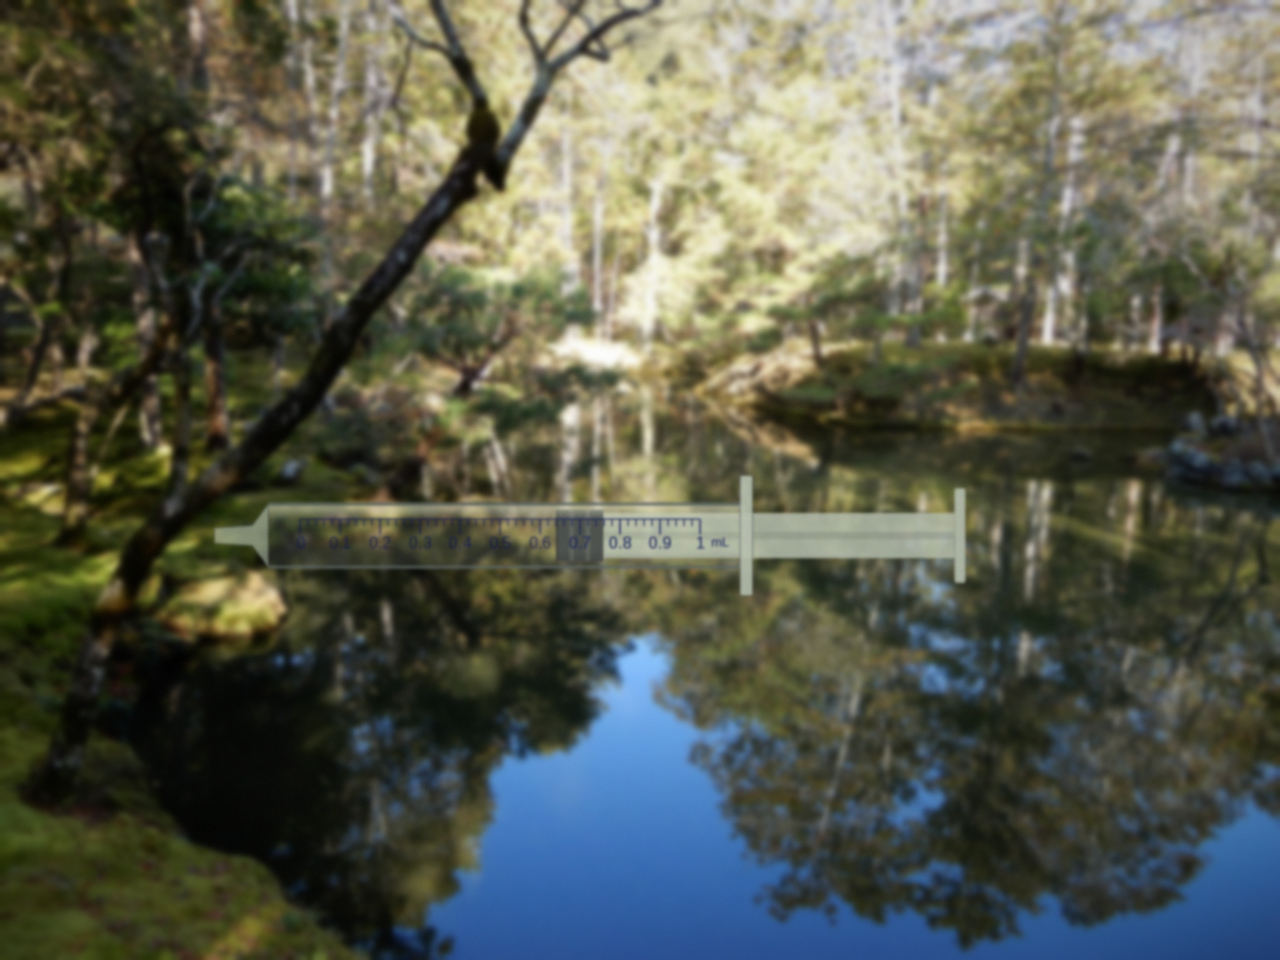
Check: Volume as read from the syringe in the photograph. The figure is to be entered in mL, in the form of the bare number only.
0.64
